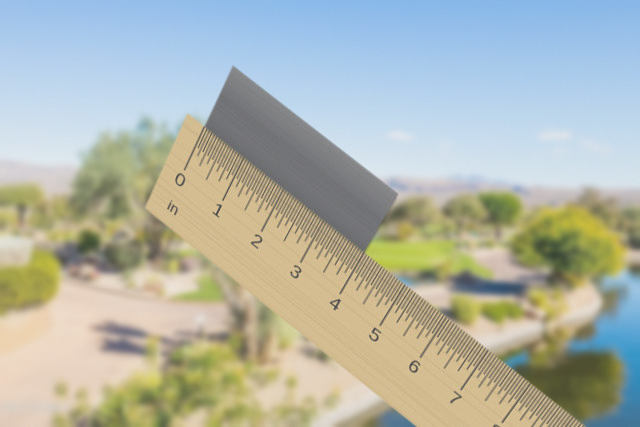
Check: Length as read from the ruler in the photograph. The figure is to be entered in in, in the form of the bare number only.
4
